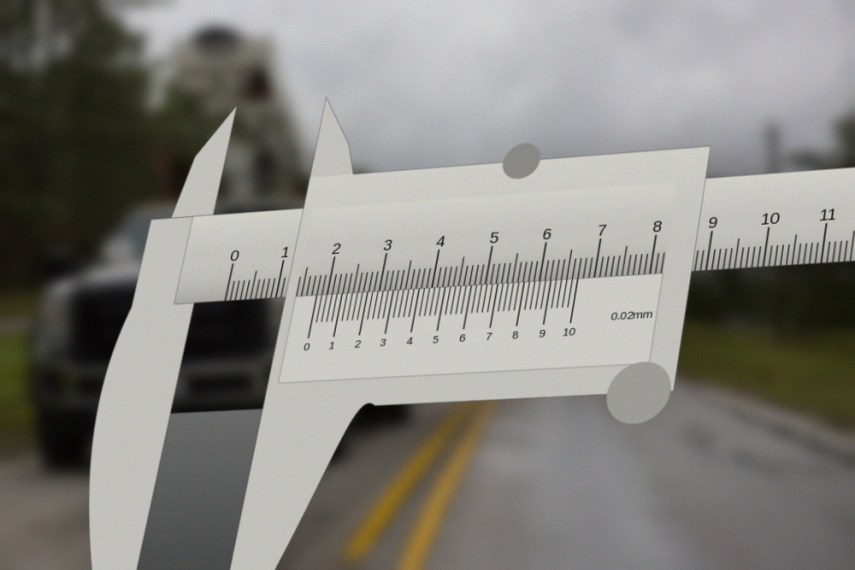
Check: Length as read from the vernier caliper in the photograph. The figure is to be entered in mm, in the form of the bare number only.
18.0
